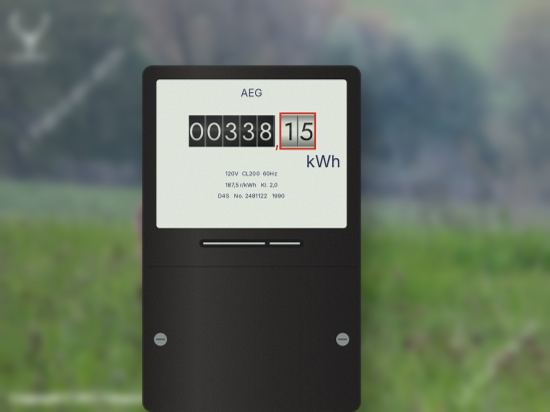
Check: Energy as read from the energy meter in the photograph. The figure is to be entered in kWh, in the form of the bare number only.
338.15
